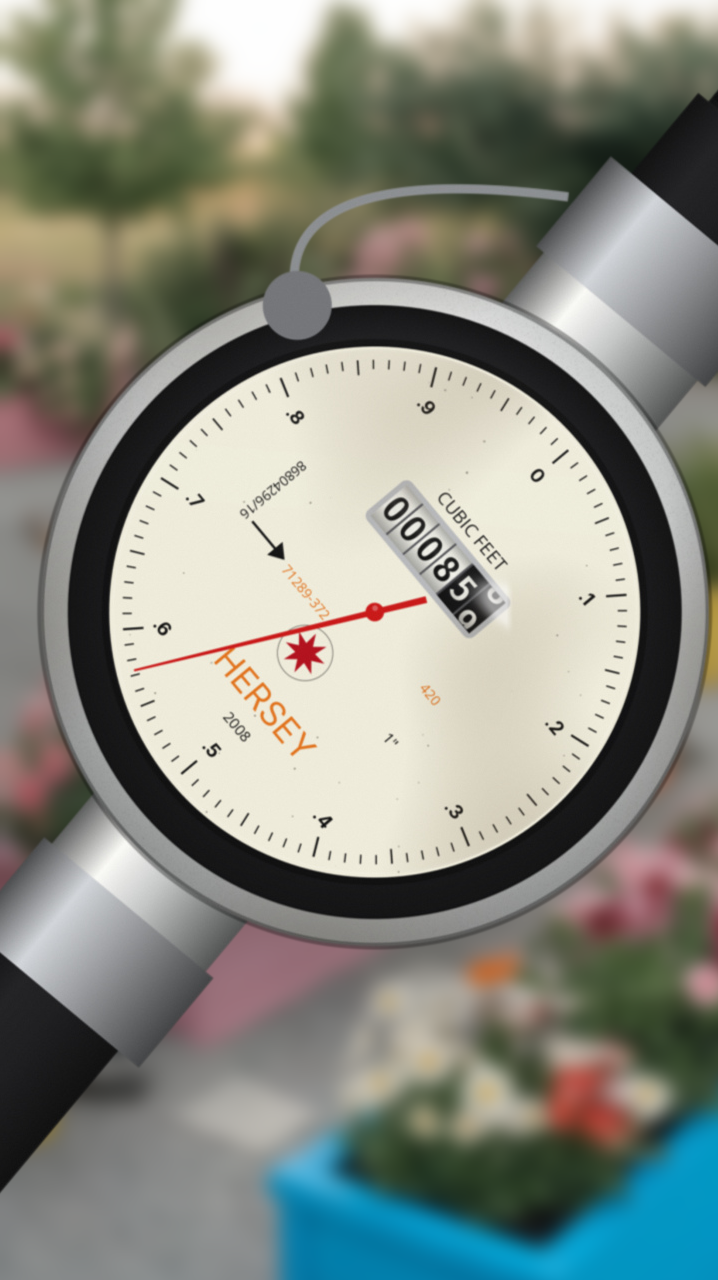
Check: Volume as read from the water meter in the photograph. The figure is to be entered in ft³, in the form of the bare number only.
858.57
